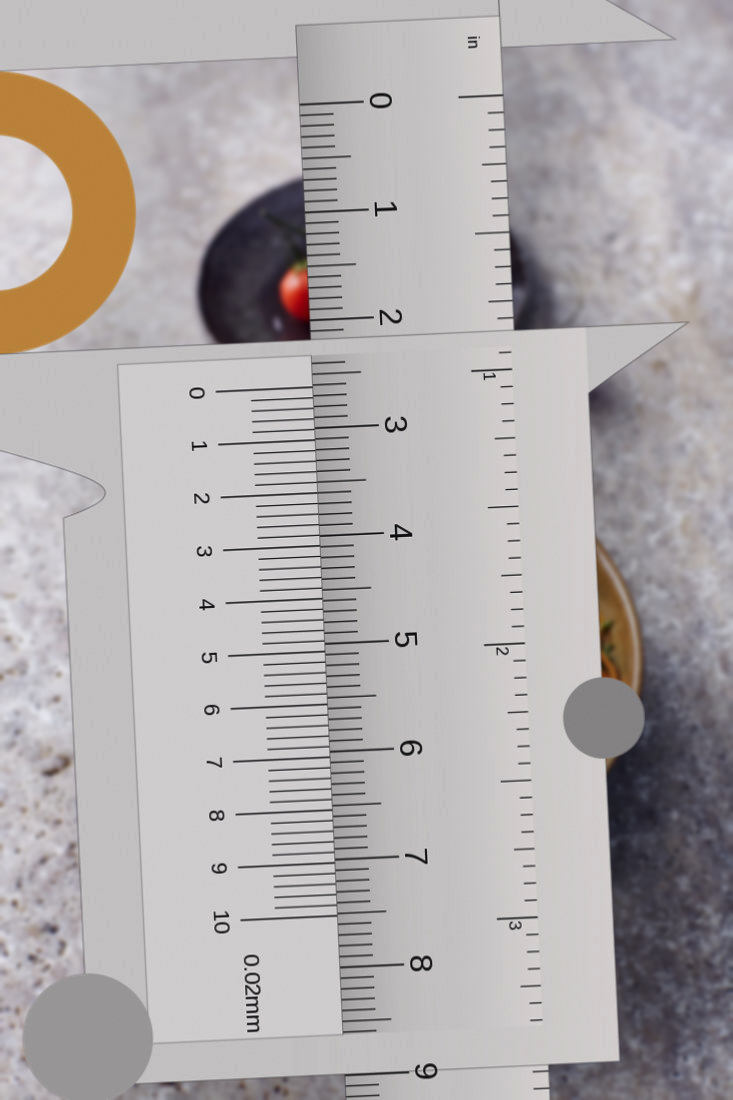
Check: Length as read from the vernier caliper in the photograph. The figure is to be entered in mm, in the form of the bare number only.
26.2
